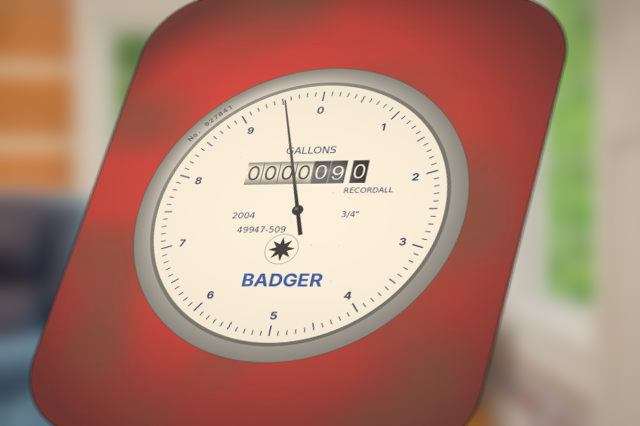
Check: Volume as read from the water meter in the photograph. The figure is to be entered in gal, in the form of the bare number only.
89.5
